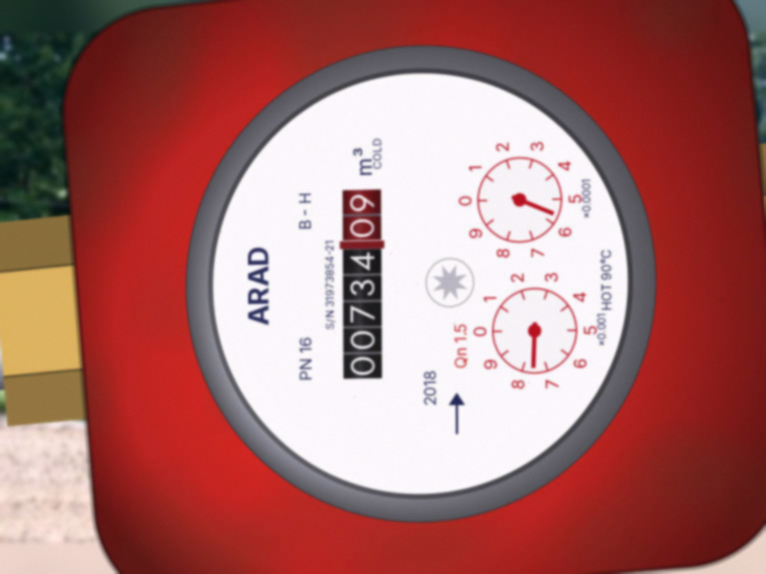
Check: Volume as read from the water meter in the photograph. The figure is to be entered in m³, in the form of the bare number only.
734.0975
